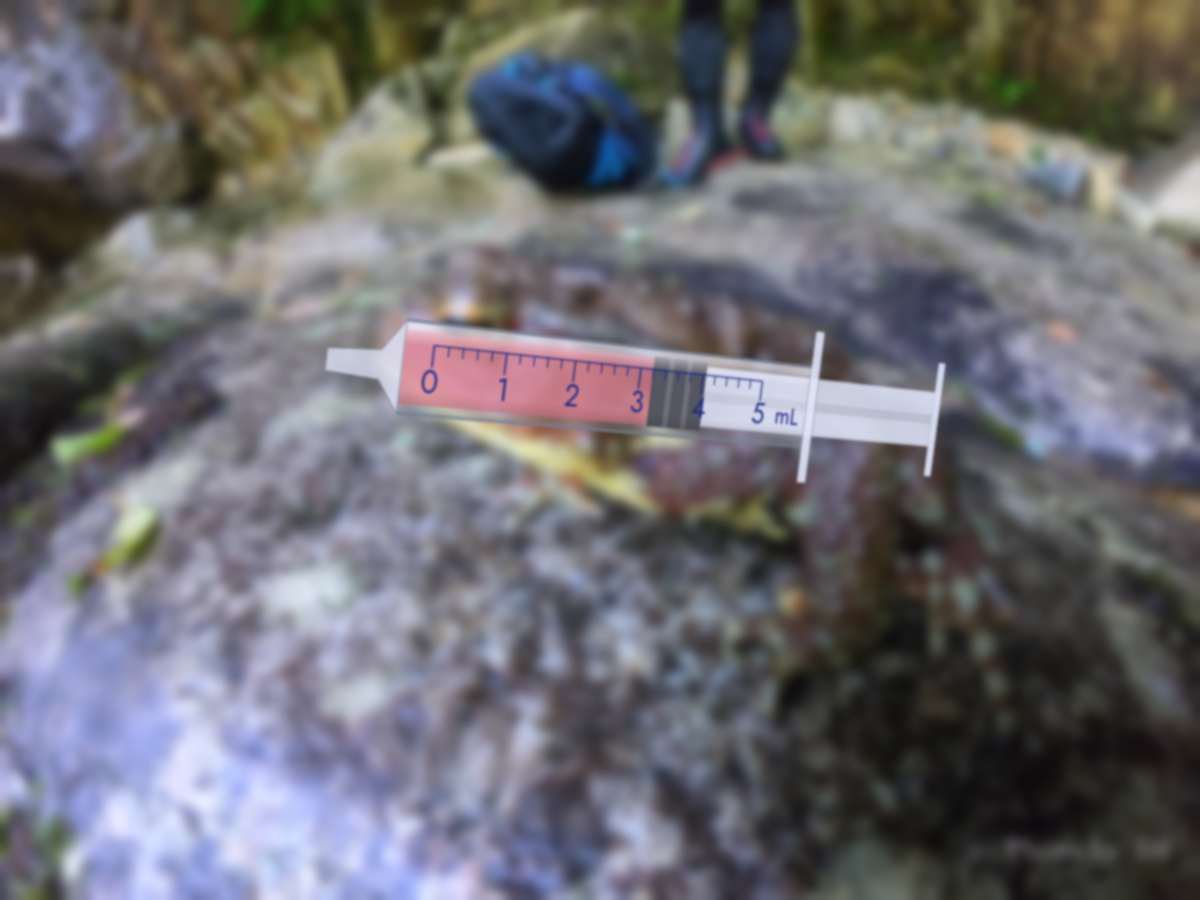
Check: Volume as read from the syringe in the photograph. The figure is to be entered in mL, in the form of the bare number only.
3.2
